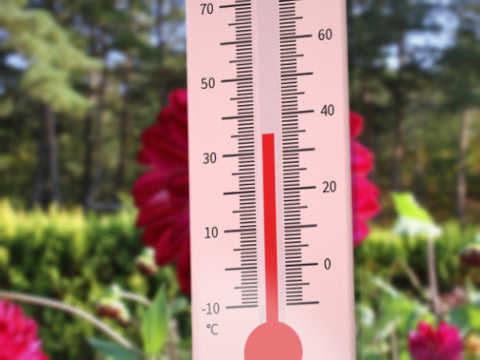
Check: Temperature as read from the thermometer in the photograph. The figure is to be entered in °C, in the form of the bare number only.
35
